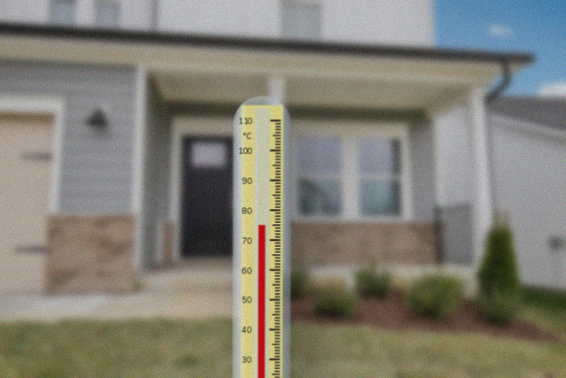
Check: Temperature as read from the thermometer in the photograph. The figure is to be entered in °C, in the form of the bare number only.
75
